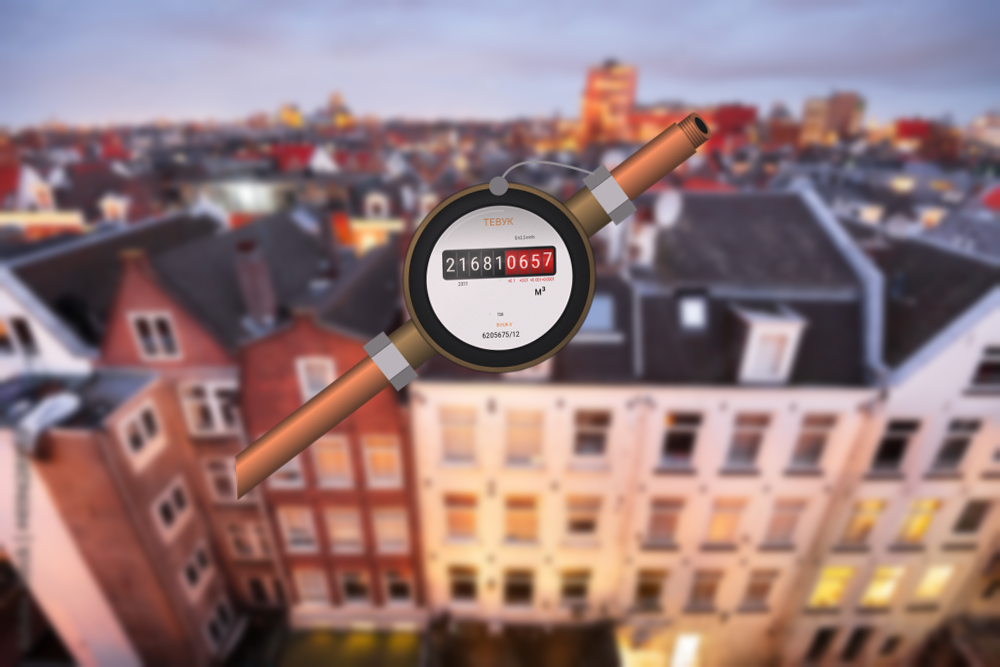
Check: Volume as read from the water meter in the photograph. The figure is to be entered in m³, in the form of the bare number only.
21681.0657
